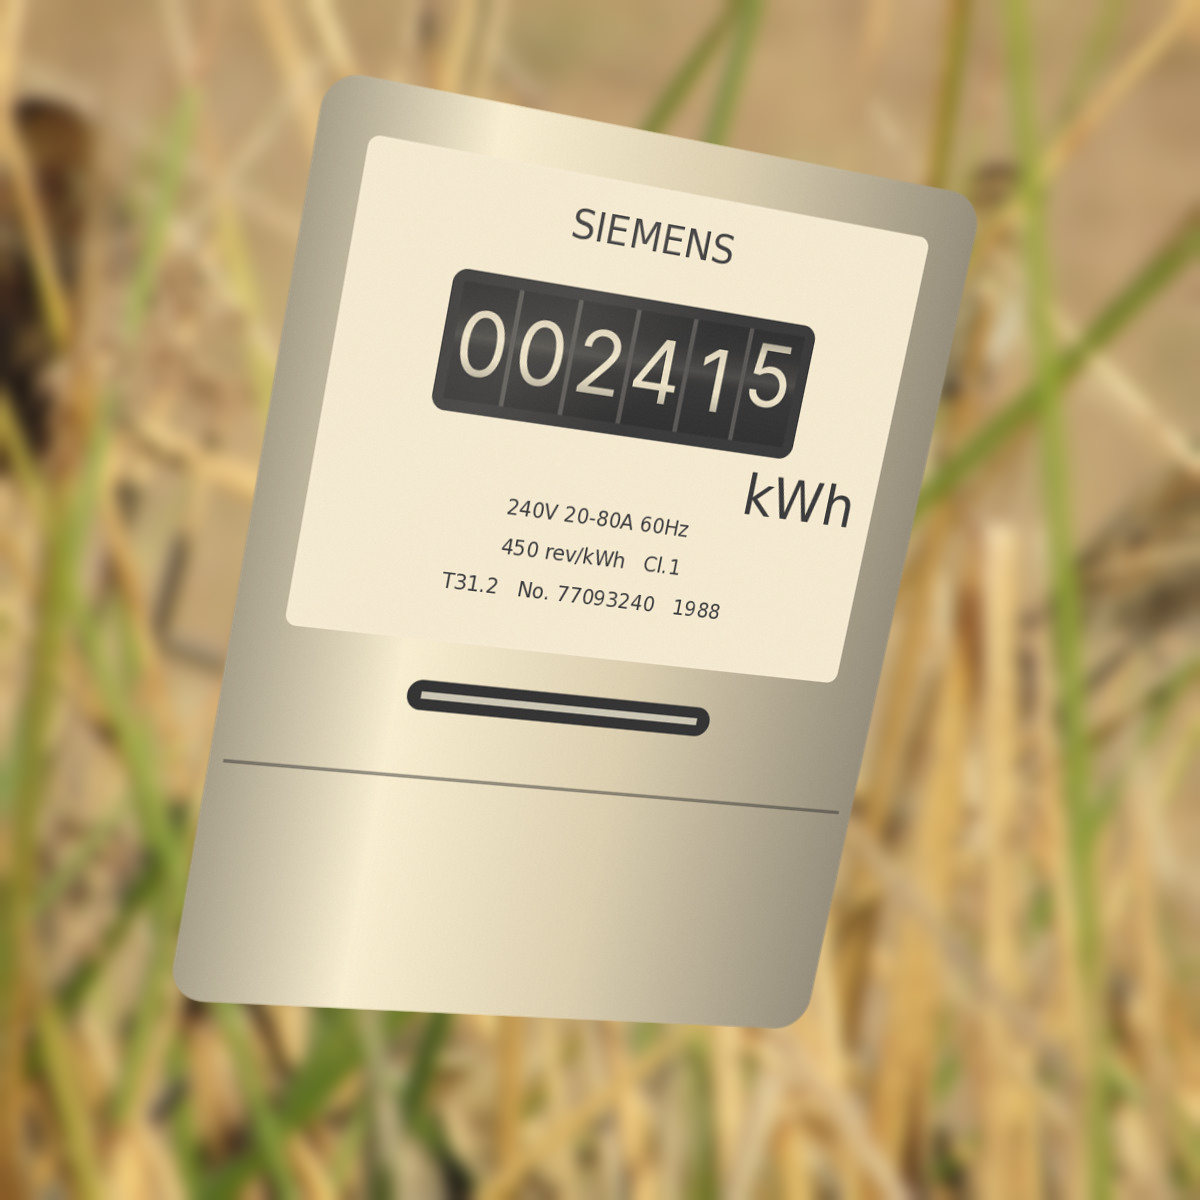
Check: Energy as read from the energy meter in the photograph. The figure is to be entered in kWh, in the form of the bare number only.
2415
